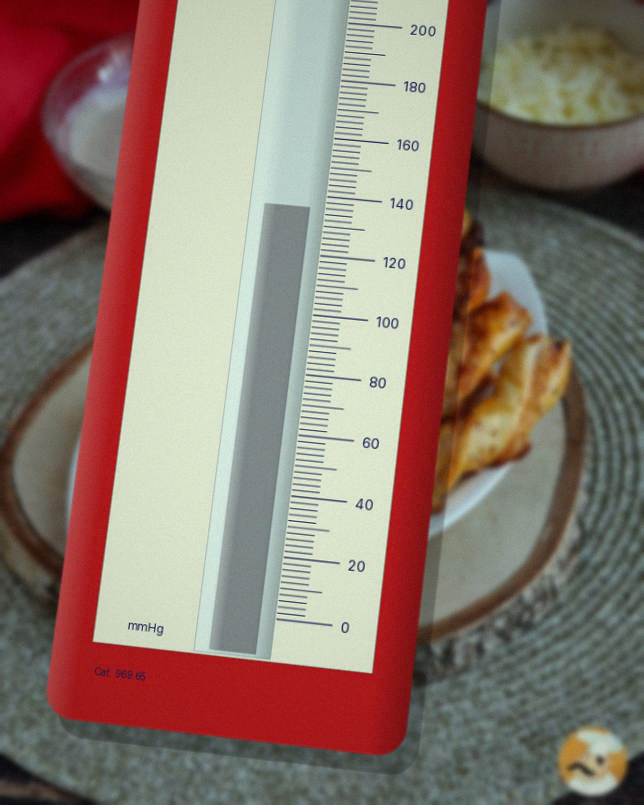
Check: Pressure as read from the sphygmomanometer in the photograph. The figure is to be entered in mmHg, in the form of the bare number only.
136
